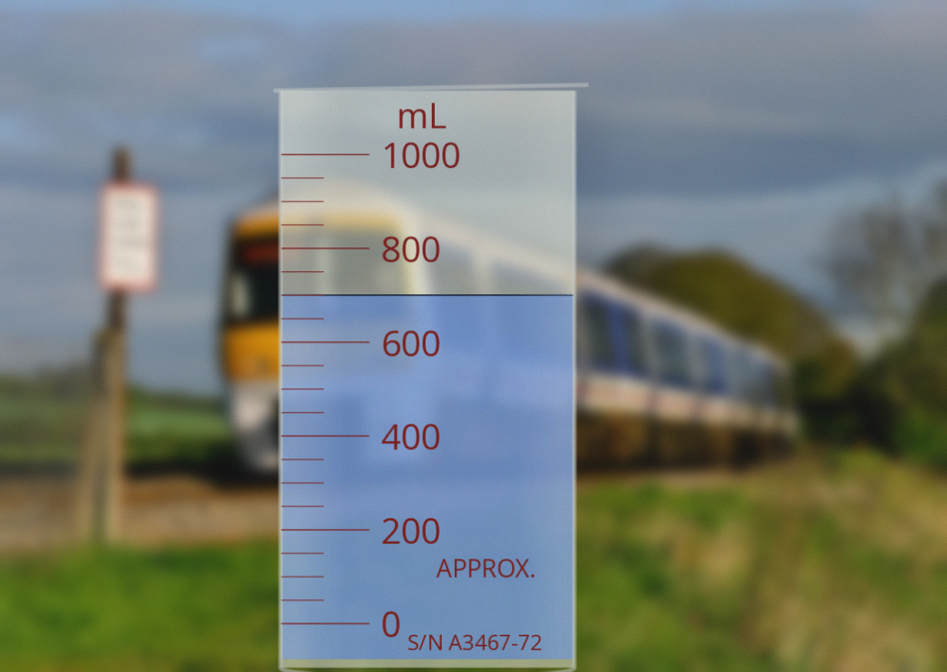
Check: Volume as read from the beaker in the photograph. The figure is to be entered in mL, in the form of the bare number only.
700
